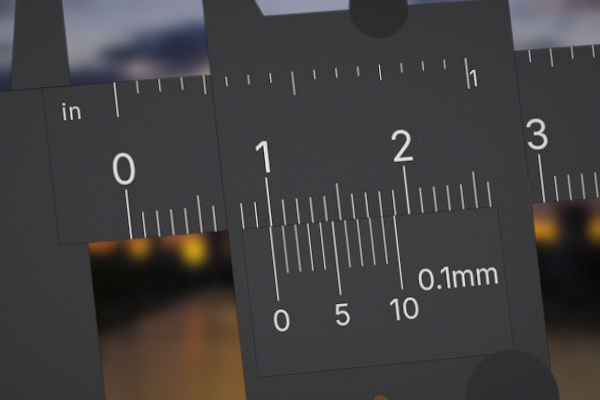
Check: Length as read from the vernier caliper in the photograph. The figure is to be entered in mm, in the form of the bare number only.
9.9
